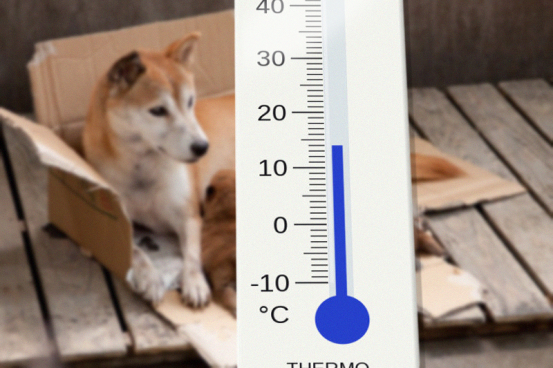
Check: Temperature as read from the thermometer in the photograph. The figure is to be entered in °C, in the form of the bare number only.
14
